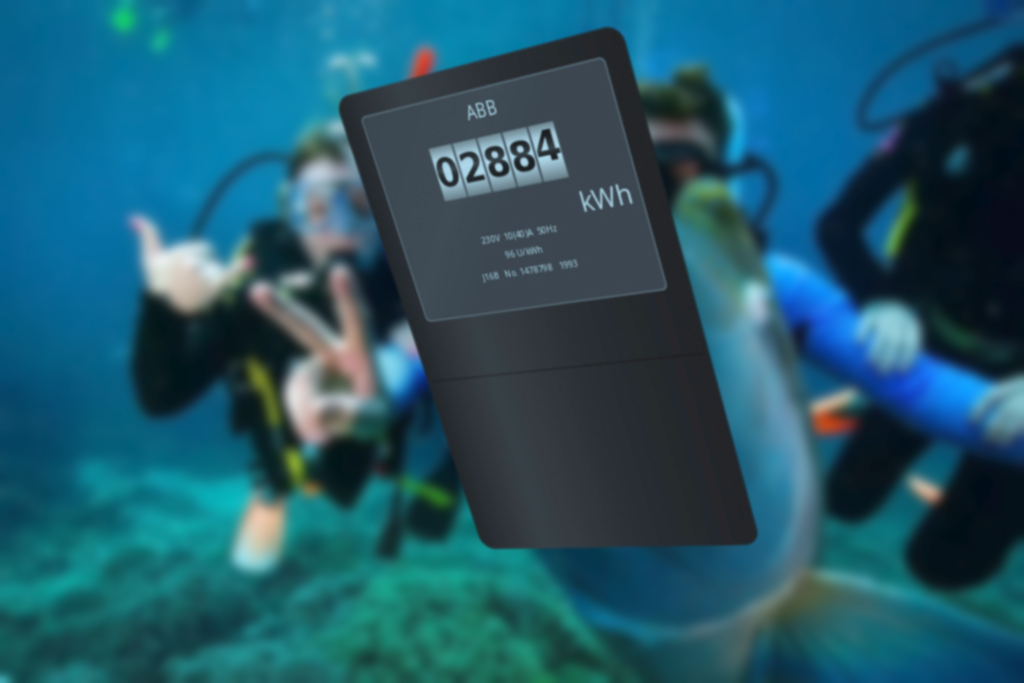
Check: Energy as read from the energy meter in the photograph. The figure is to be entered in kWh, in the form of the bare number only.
2884
